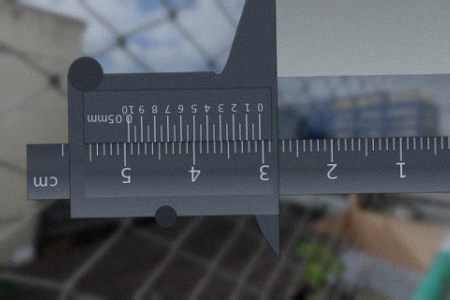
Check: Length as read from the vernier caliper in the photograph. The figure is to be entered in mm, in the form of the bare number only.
30.4
